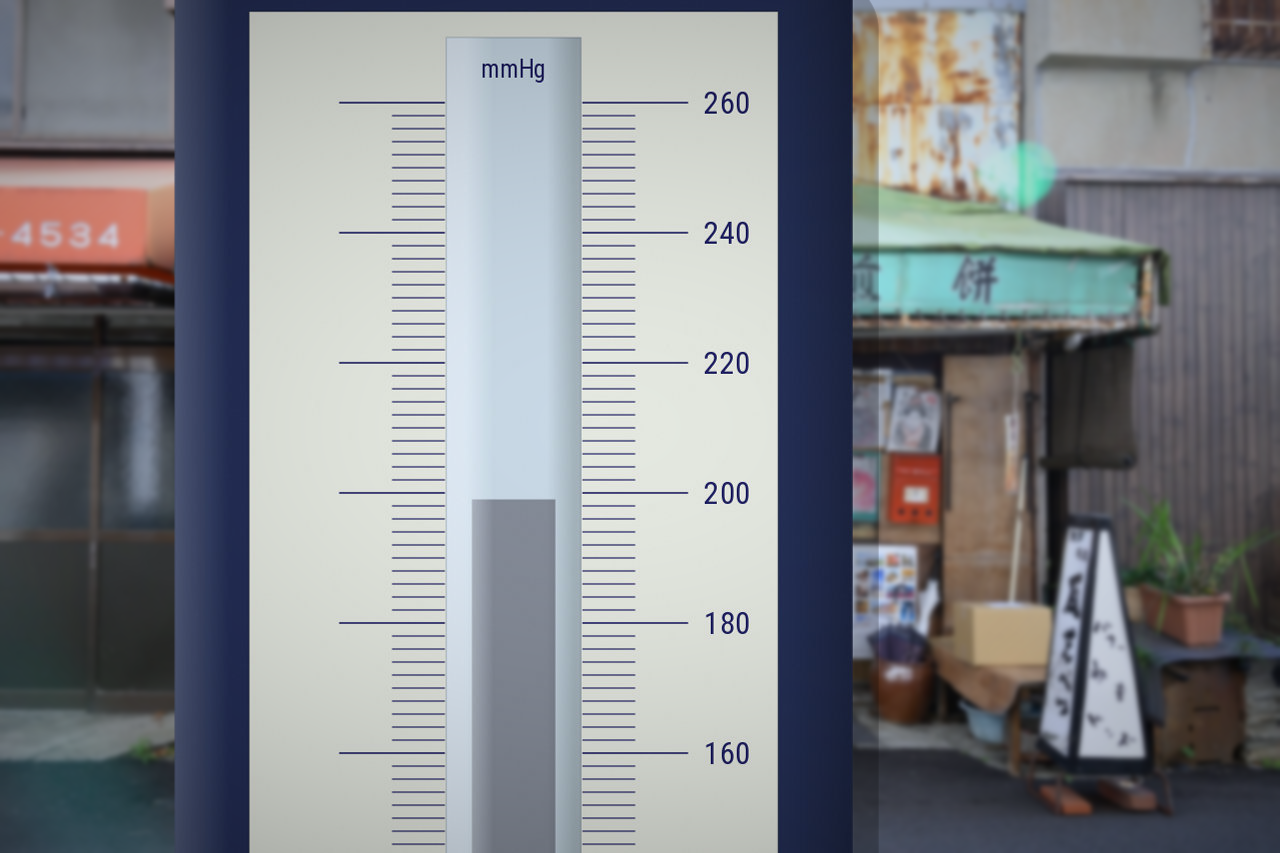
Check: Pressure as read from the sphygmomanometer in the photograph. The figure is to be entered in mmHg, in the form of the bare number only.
199
